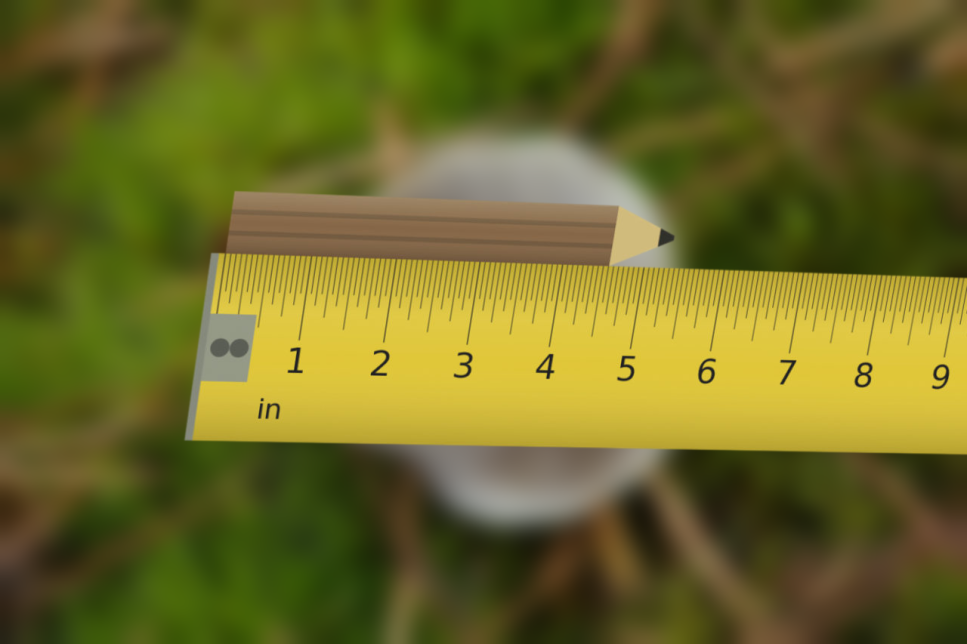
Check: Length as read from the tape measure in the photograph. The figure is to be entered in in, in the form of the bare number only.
5.3125
